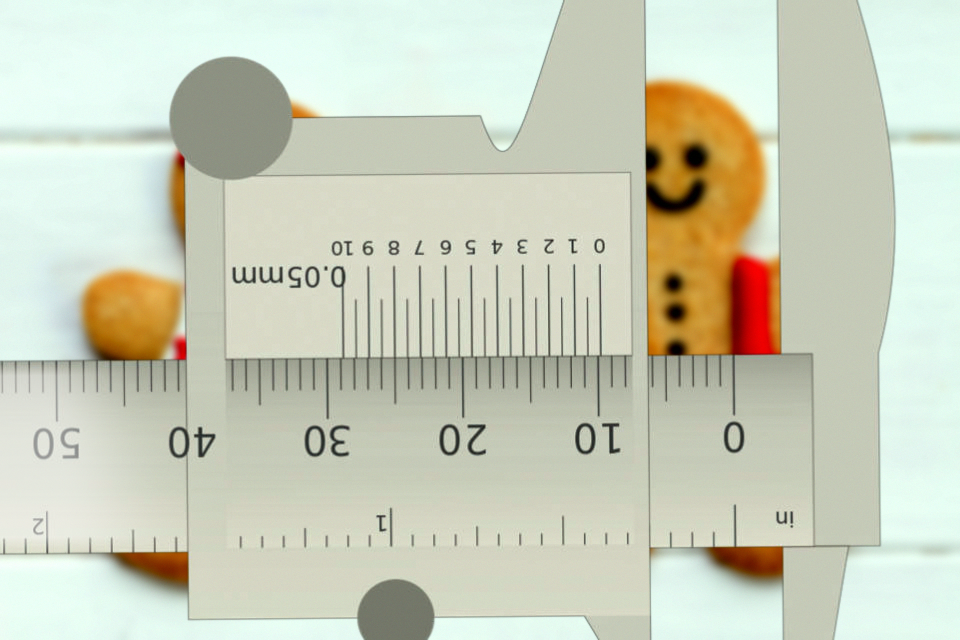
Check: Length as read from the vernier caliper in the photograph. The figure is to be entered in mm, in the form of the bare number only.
9.8
